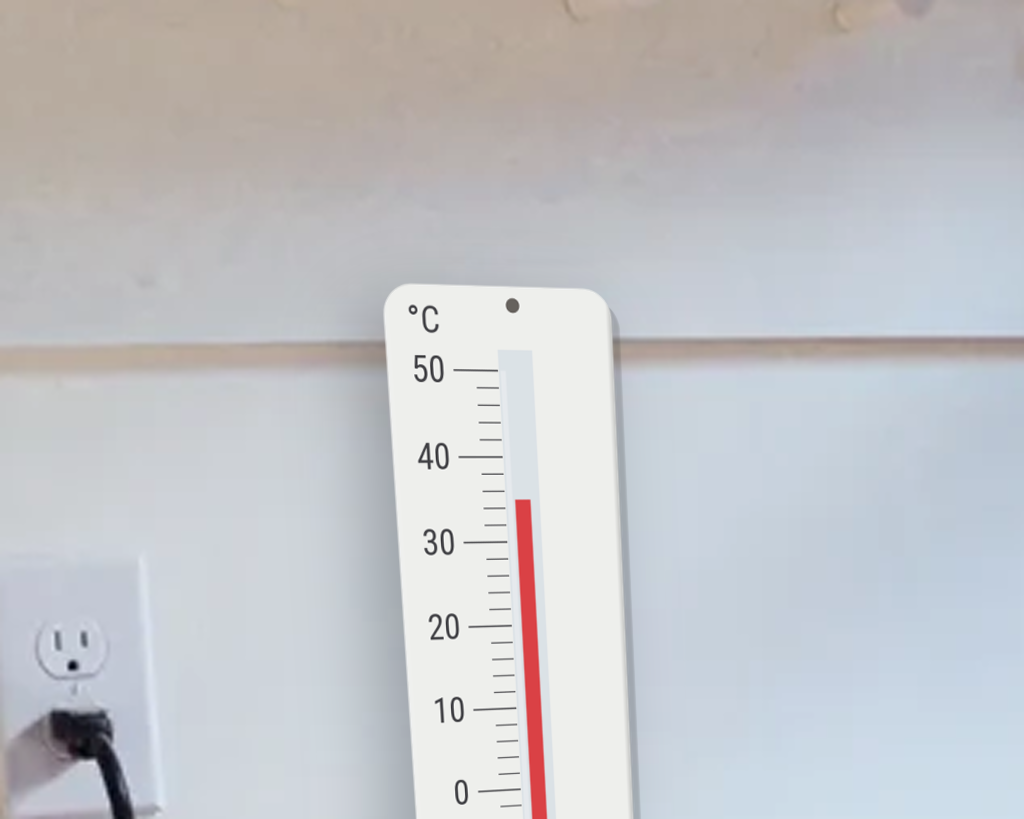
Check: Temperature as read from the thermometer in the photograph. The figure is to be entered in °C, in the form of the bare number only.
35
